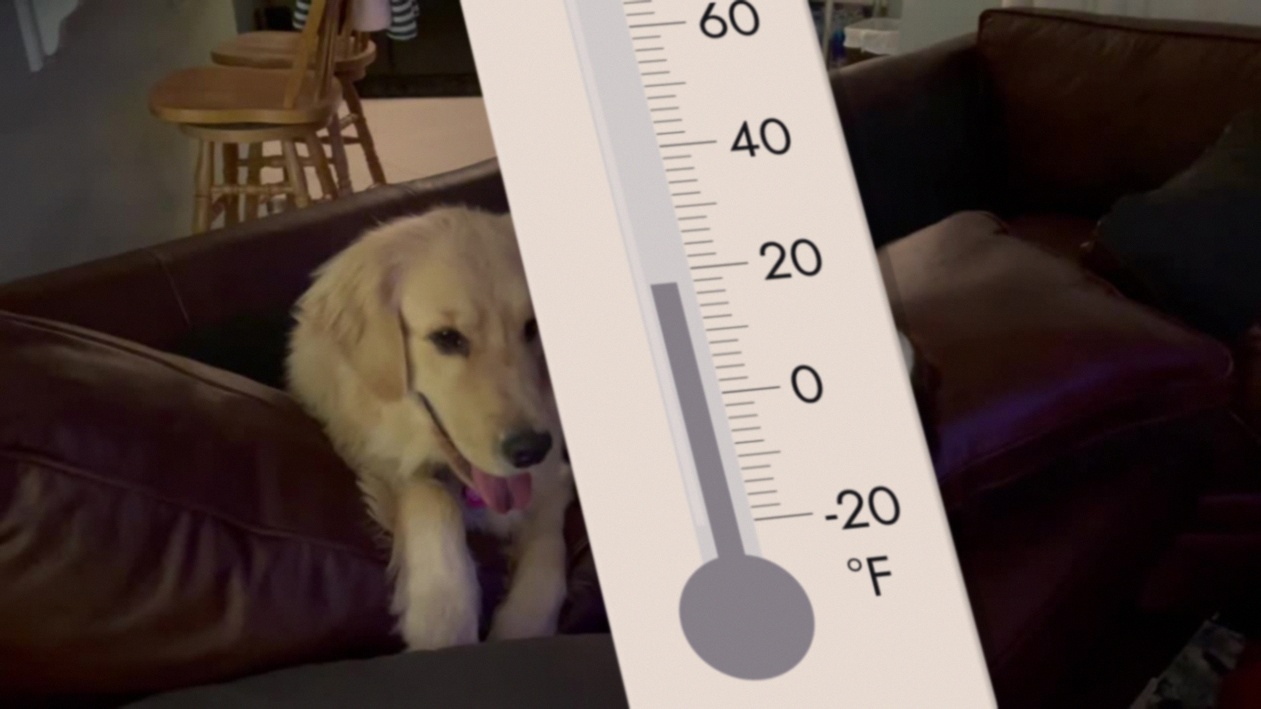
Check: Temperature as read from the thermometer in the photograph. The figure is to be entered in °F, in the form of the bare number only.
18
